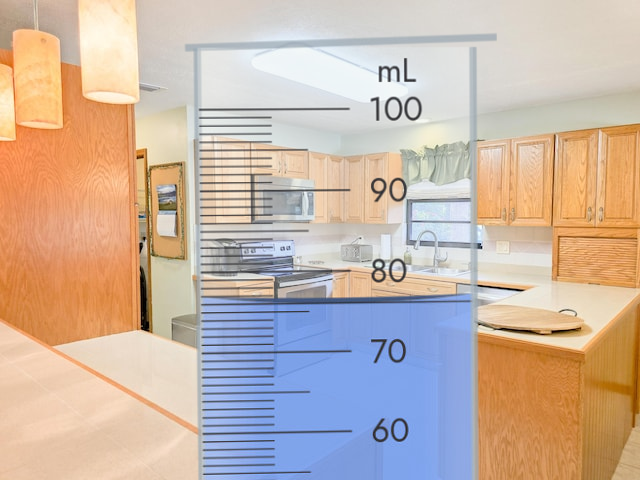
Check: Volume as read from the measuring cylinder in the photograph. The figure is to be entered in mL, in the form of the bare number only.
76
